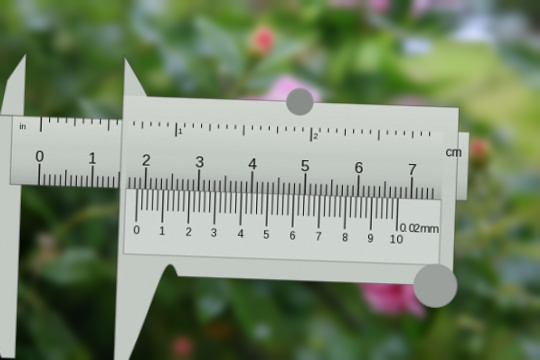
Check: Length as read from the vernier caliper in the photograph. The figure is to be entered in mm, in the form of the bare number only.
18.5
